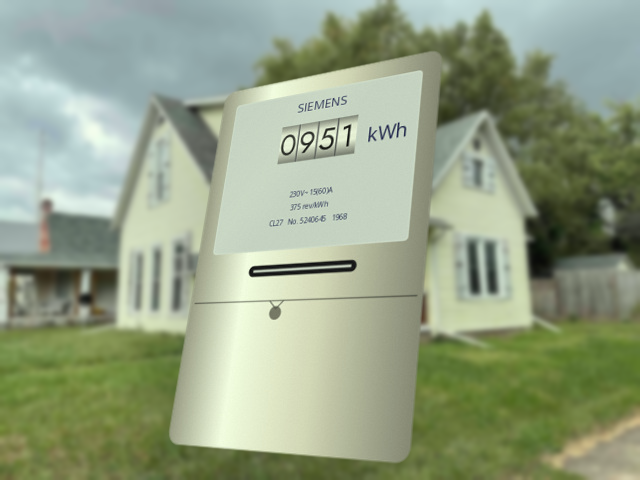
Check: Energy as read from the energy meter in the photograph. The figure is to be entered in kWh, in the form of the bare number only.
951
